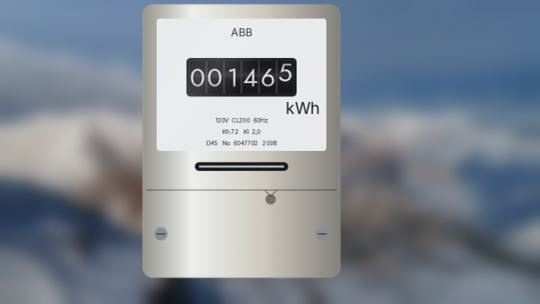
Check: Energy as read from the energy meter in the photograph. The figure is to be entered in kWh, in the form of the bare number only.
1465
